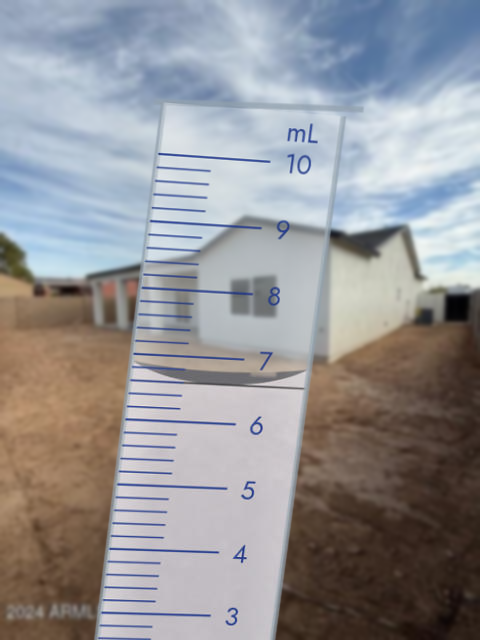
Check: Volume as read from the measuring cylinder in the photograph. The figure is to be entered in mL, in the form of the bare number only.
6.6
